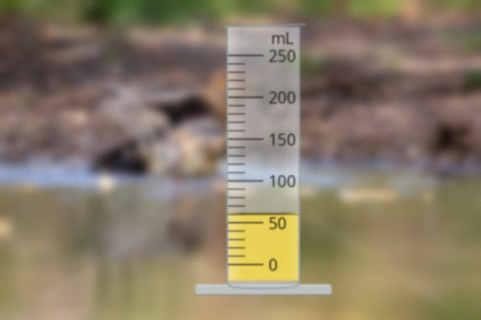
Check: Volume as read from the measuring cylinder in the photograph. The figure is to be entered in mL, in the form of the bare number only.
60
